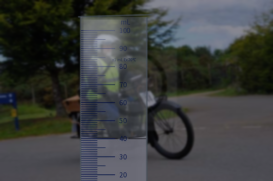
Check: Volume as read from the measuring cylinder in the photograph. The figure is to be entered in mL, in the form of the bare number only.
40
